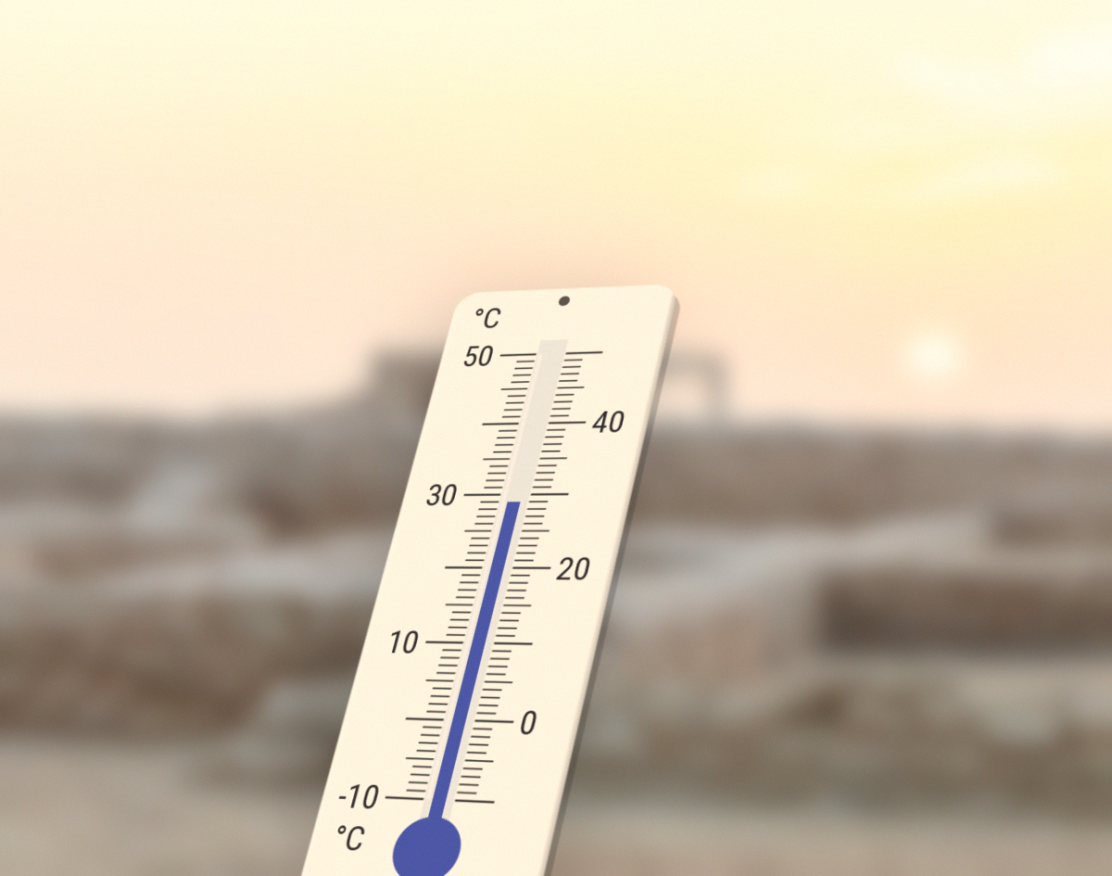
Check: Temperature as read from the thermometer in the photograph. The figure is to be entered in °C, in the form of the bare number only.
29
